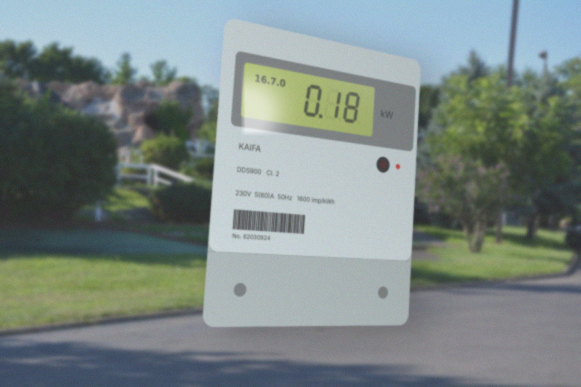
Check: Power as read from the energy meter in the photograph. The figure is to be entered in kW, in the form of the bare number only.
0.18
